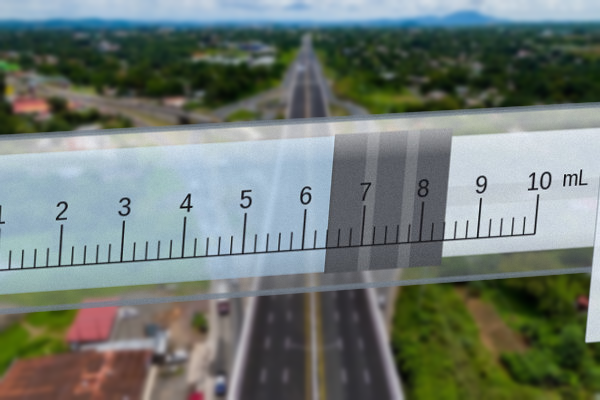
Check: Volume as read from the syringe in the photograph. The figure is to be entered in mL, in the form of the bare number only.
6.4
